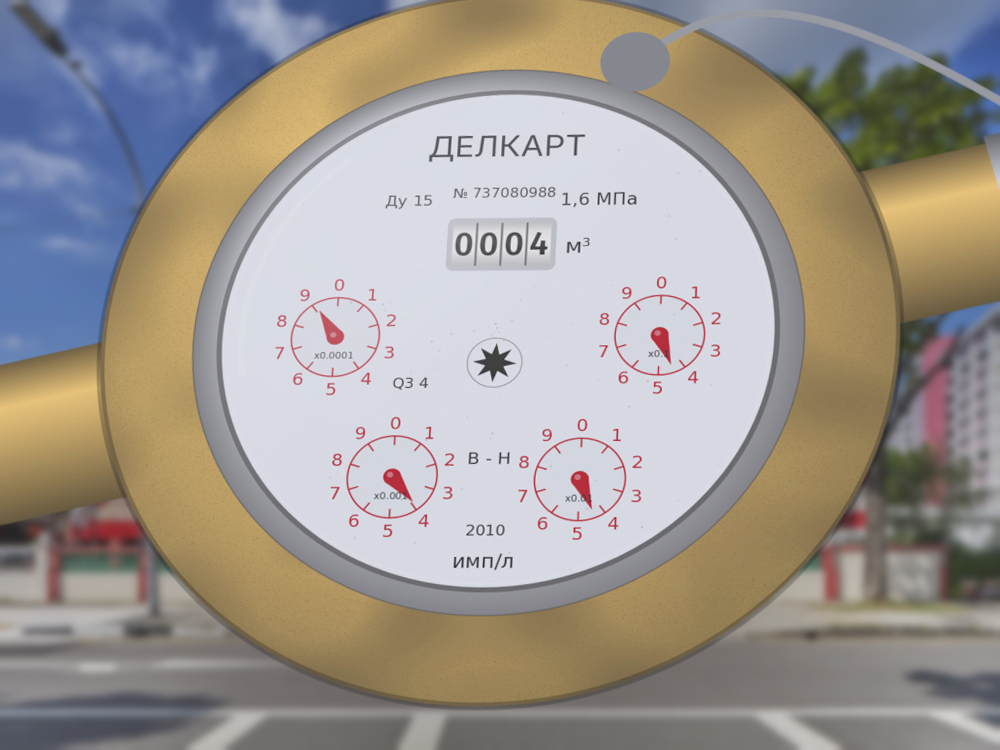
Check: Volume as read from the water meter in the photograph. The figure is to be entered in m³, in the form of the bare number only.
4.4439
